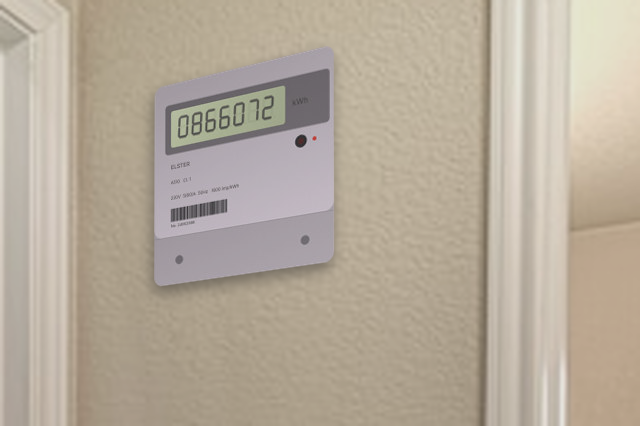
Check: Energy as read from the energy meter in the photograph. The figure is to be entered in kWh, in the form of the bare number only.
866072
